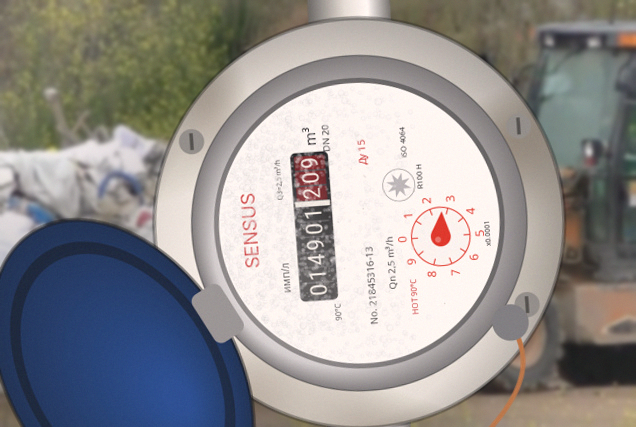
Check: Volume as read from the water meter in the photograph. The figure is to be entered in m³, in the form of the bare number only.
14901.2092
